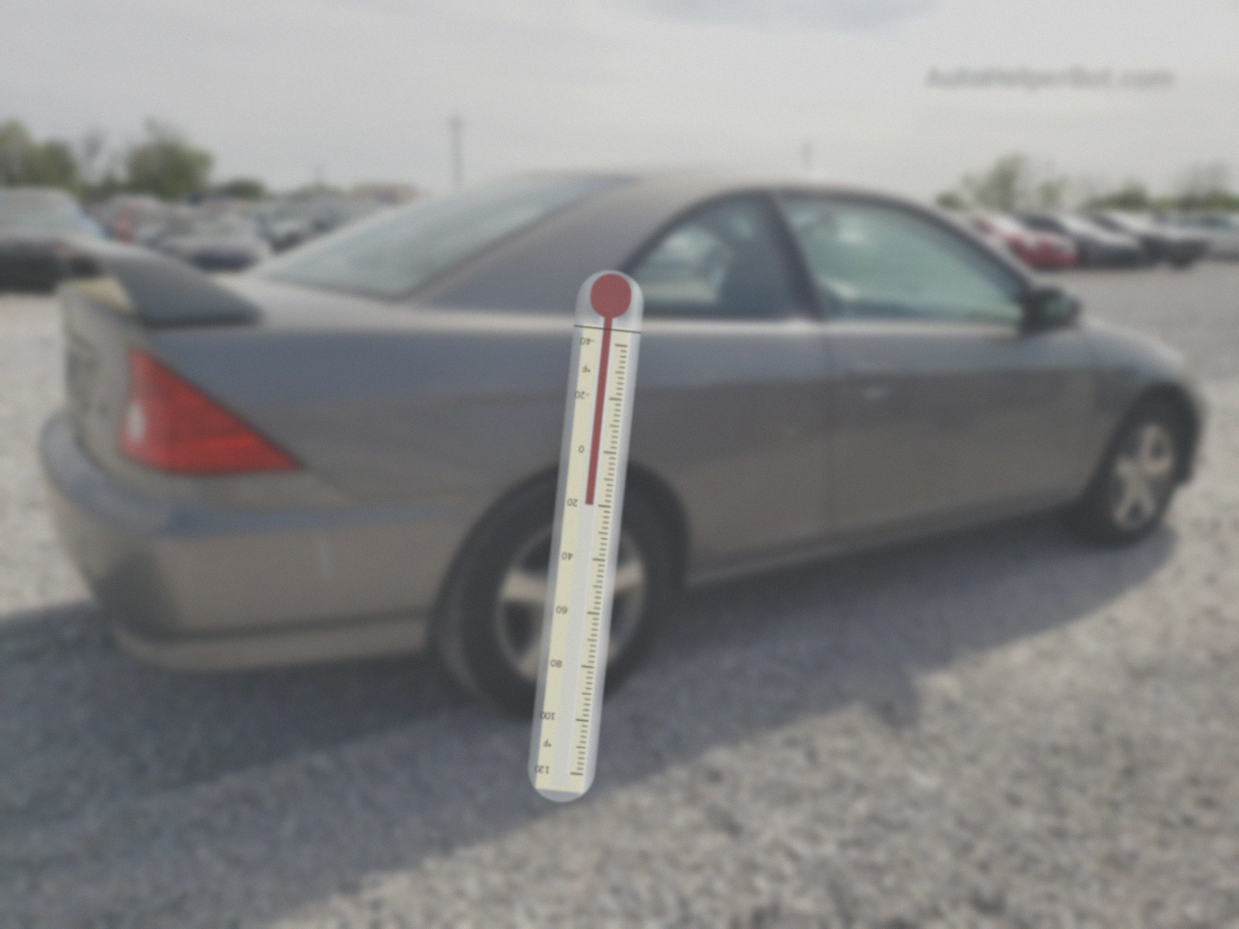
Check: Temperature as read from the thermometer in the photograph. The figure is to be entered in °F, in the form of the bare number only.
20
